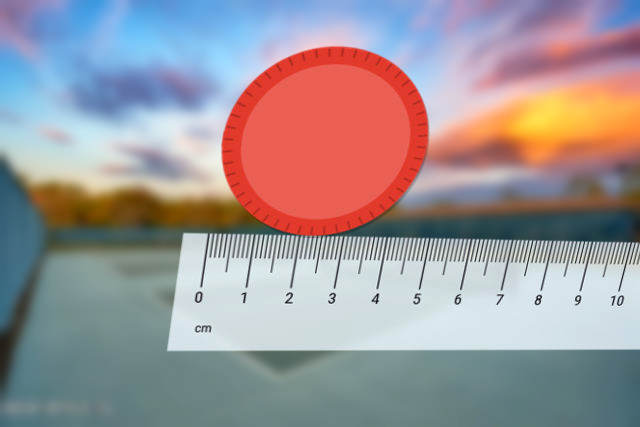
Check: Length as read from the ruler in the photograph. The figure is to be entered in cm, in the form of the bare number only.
4.5
